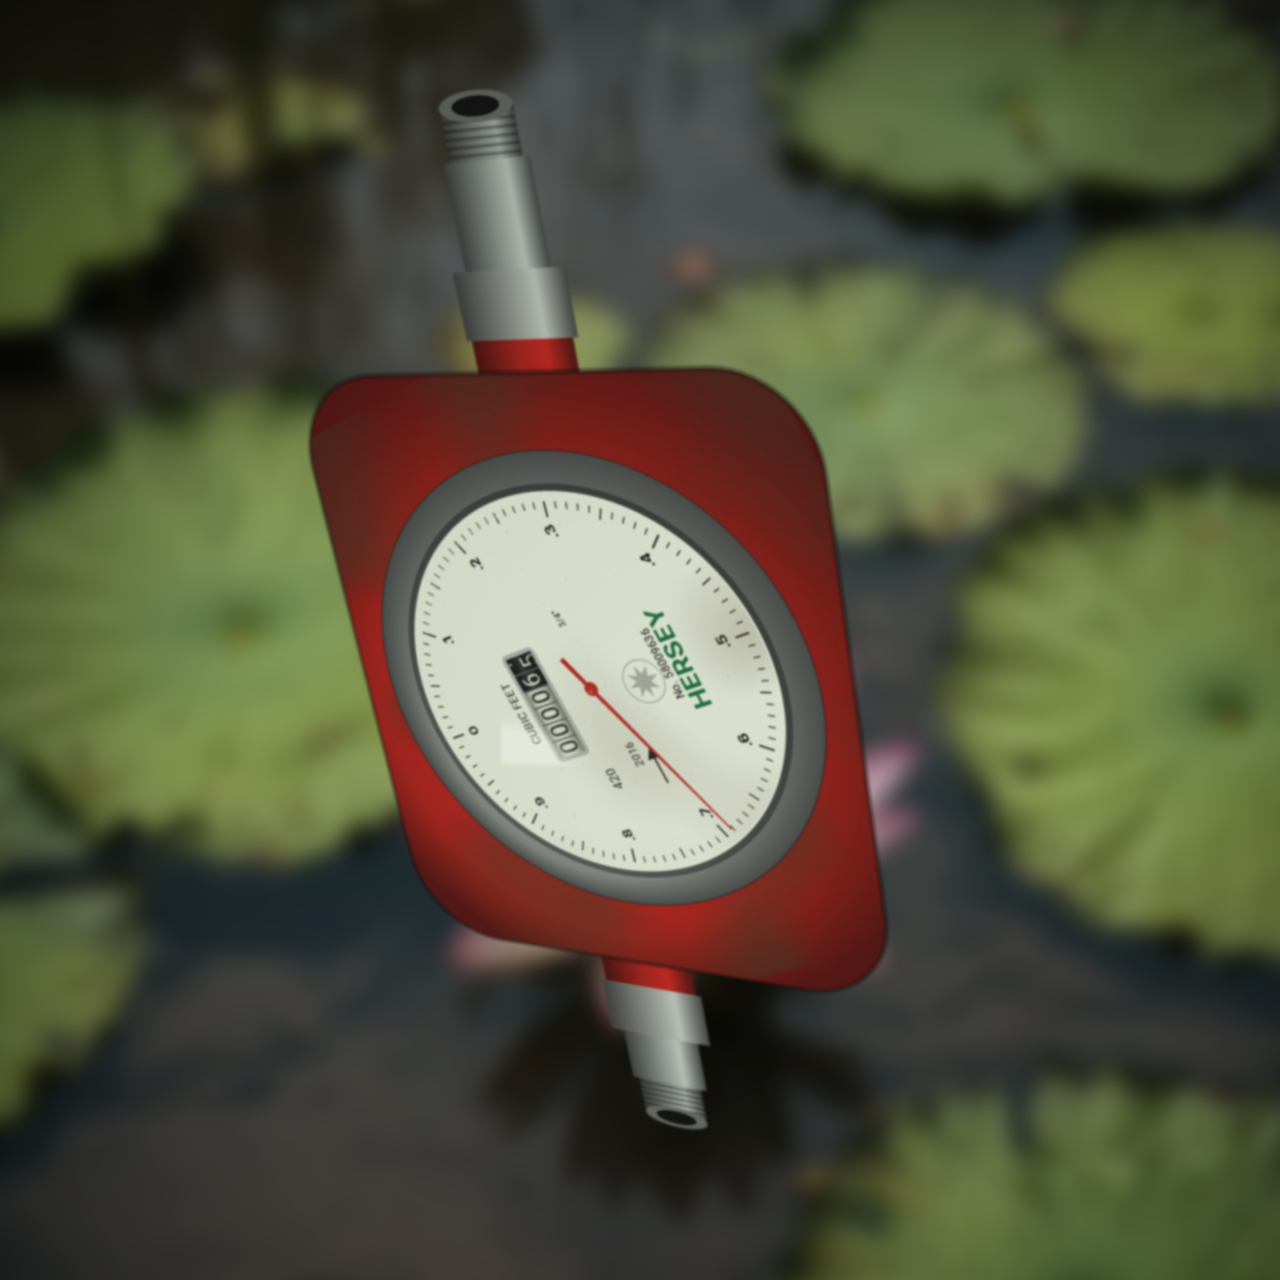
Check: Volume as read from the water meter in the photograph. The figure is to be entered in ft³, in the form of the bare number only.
64.69
